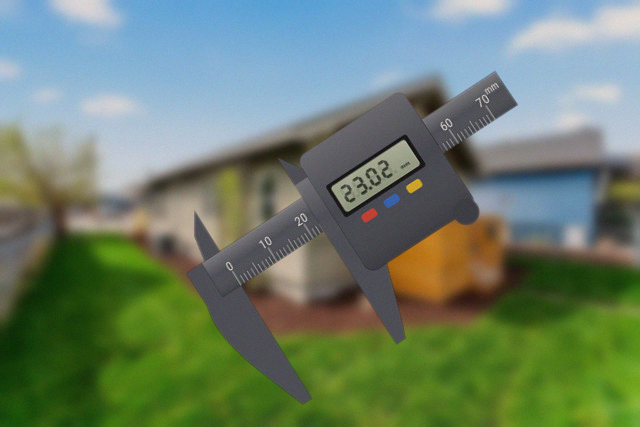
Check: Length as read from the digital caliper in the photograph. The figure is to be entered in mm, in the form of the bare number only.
23.02
